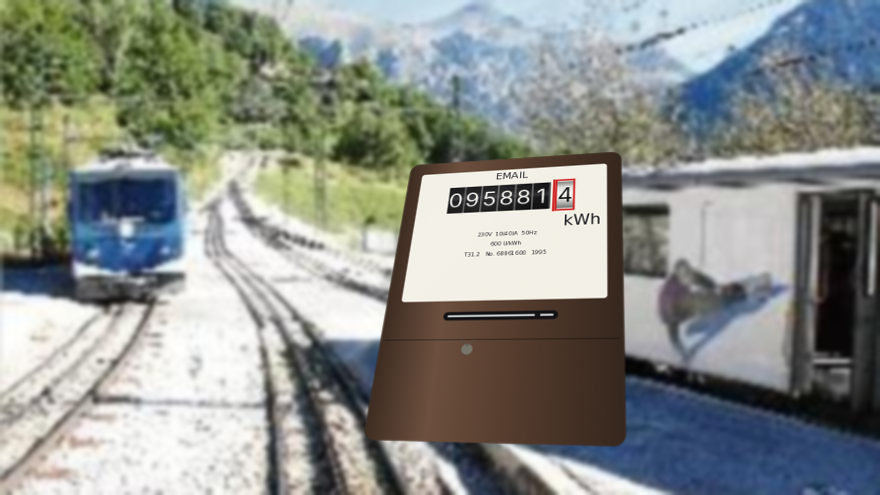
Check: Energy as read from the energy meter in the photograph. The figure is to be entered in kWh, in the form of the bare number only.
95881.4
